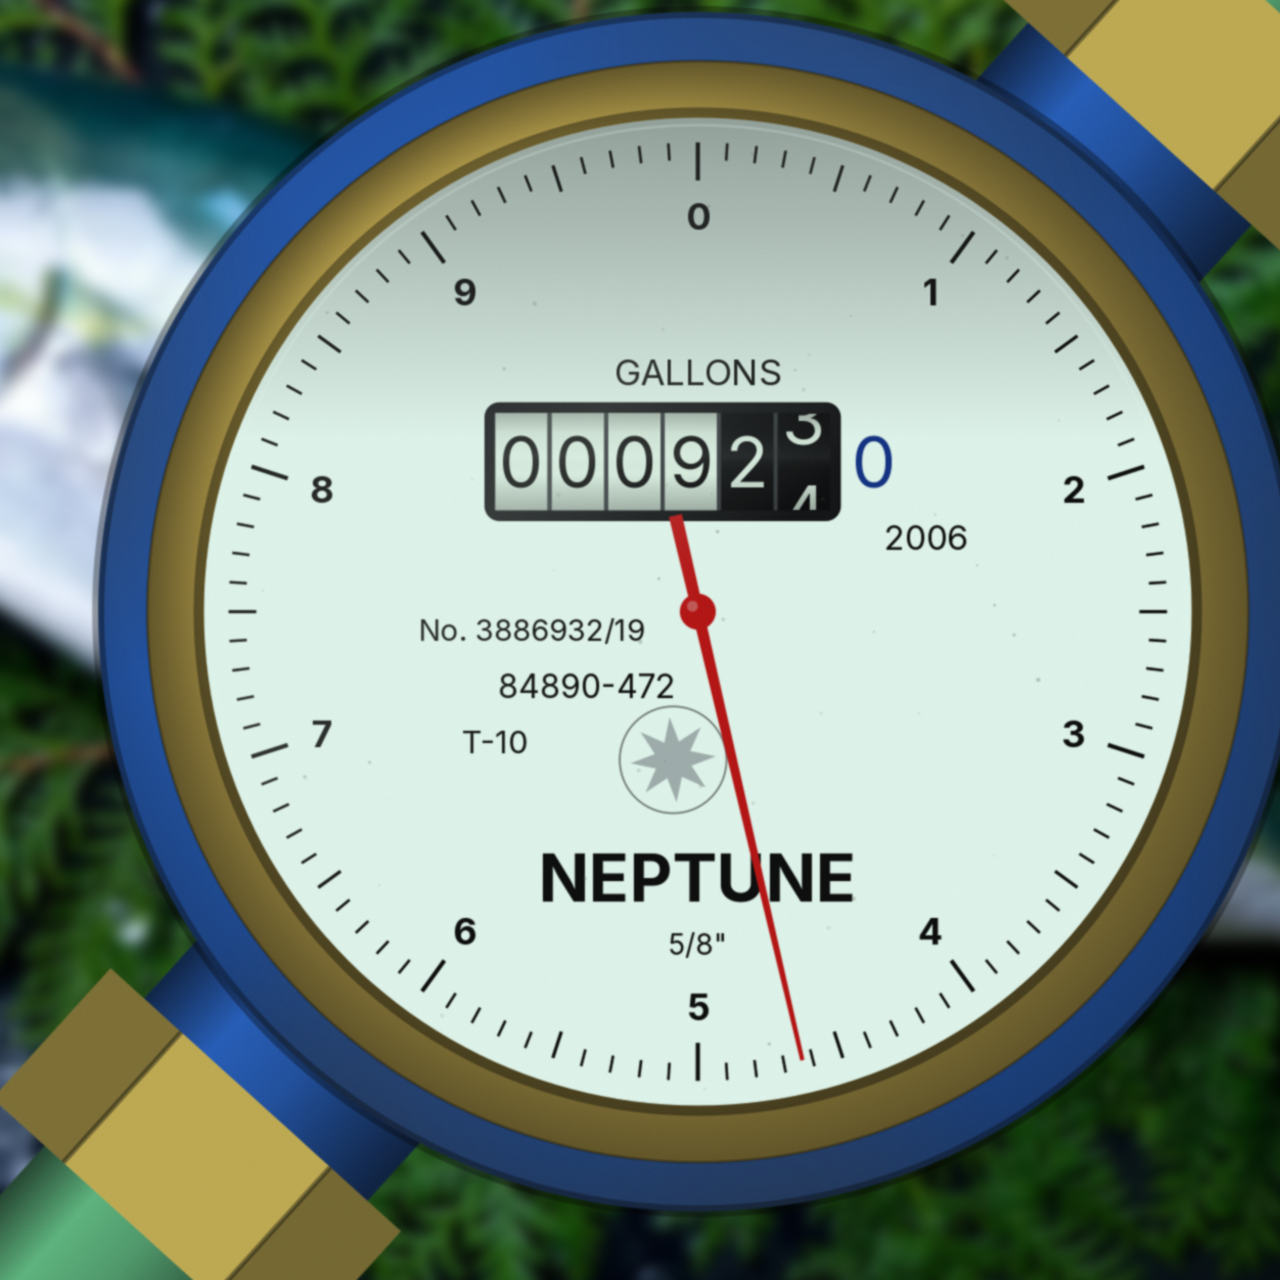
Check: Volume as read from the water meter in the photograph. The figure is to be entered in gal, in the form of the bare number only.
9234.6
